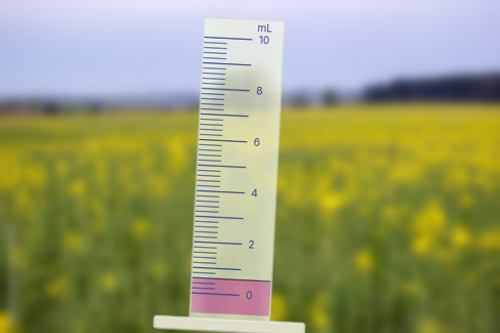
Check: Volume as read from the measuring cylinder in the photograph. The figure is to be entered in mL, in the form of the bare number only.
0.6
